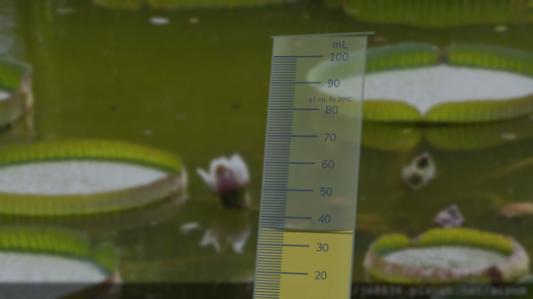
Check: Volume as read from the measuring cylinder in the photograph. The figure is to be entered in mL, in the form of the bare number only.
35
